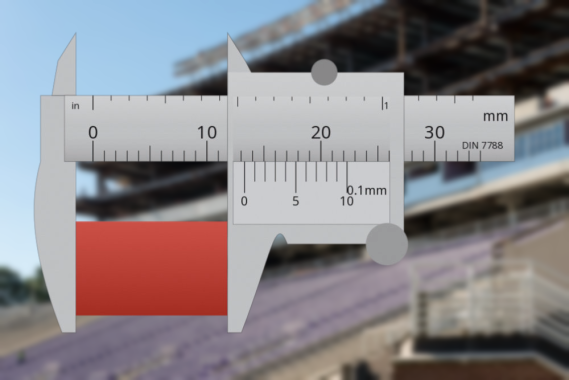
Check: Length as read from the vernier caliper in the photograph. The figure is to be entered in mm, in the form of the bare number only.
13.3
